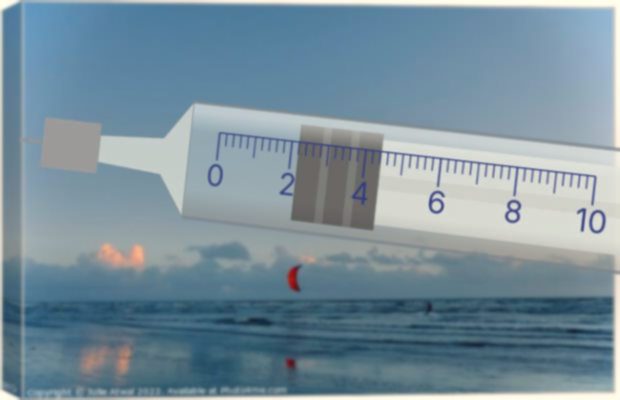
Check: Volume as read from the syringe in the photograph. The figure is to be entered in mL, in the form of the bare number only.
2.2
